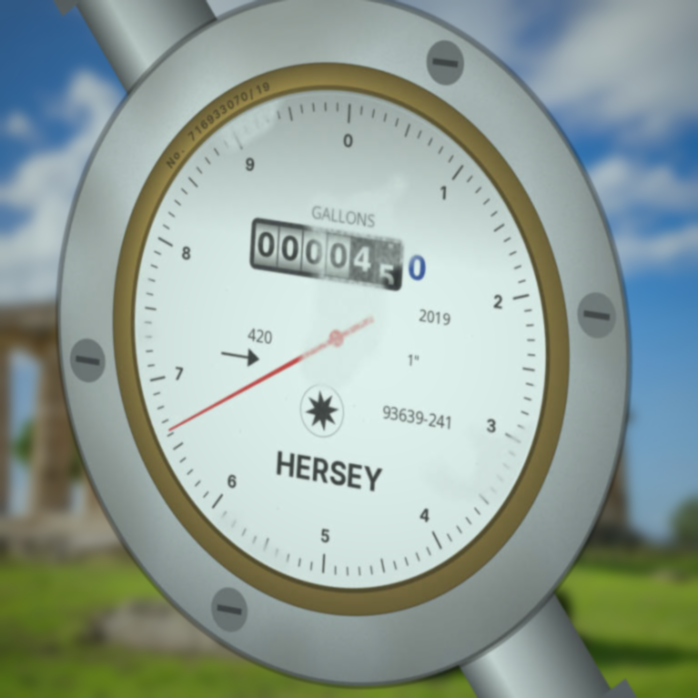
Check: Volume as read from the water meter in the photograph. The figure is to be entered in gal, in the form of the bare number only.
446.6
